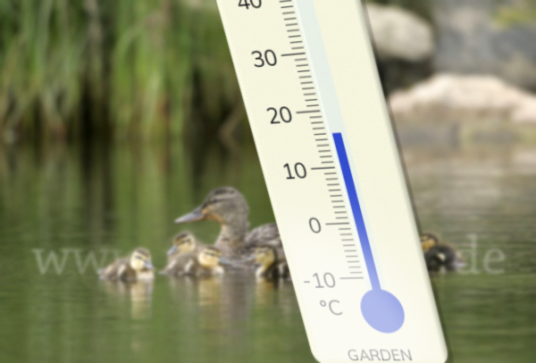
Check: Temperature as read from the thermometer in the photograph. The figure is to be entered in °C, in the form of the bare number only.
16
